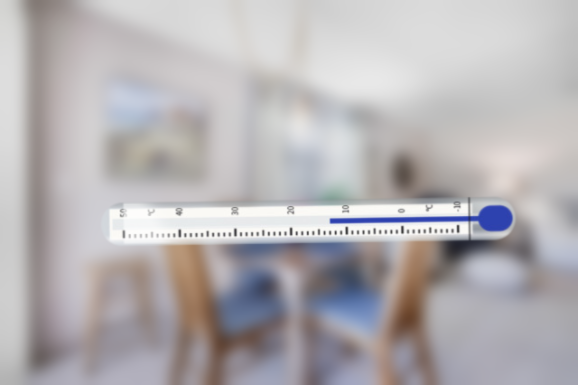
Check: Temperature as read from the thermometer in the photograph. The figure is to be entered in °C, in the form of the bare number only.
13
